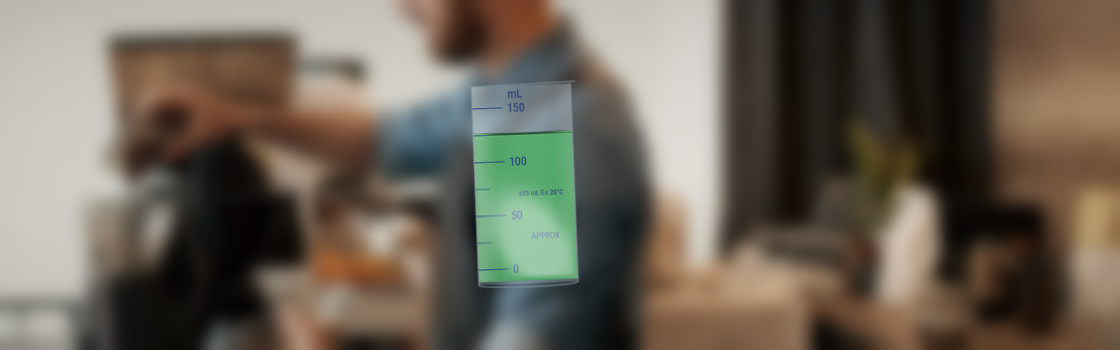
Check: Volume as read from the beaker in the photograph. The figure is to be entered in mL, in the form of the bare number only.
125
